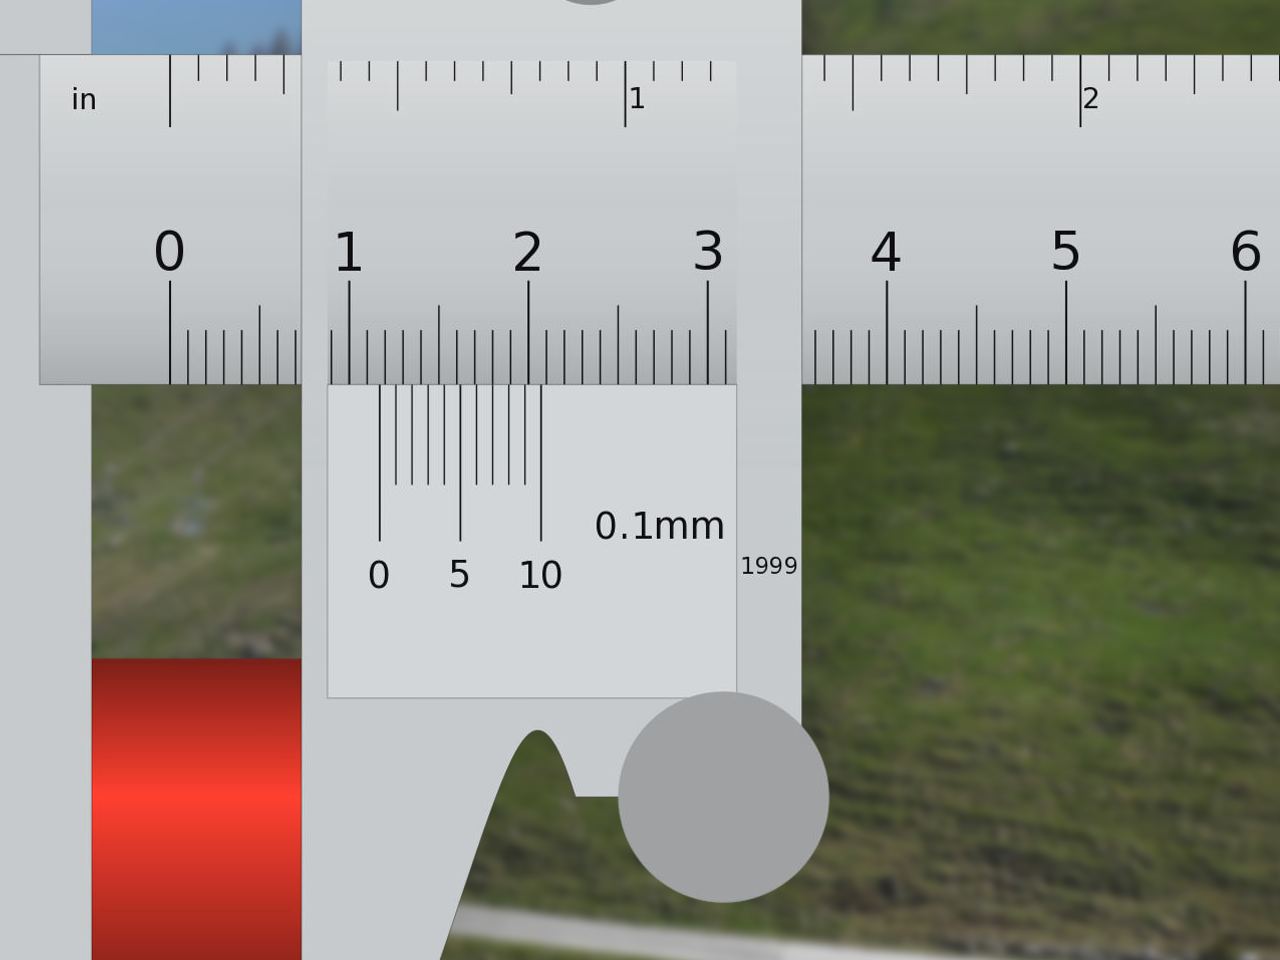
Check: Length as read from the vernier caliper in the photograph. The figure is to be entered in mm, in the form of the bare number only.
11.7
